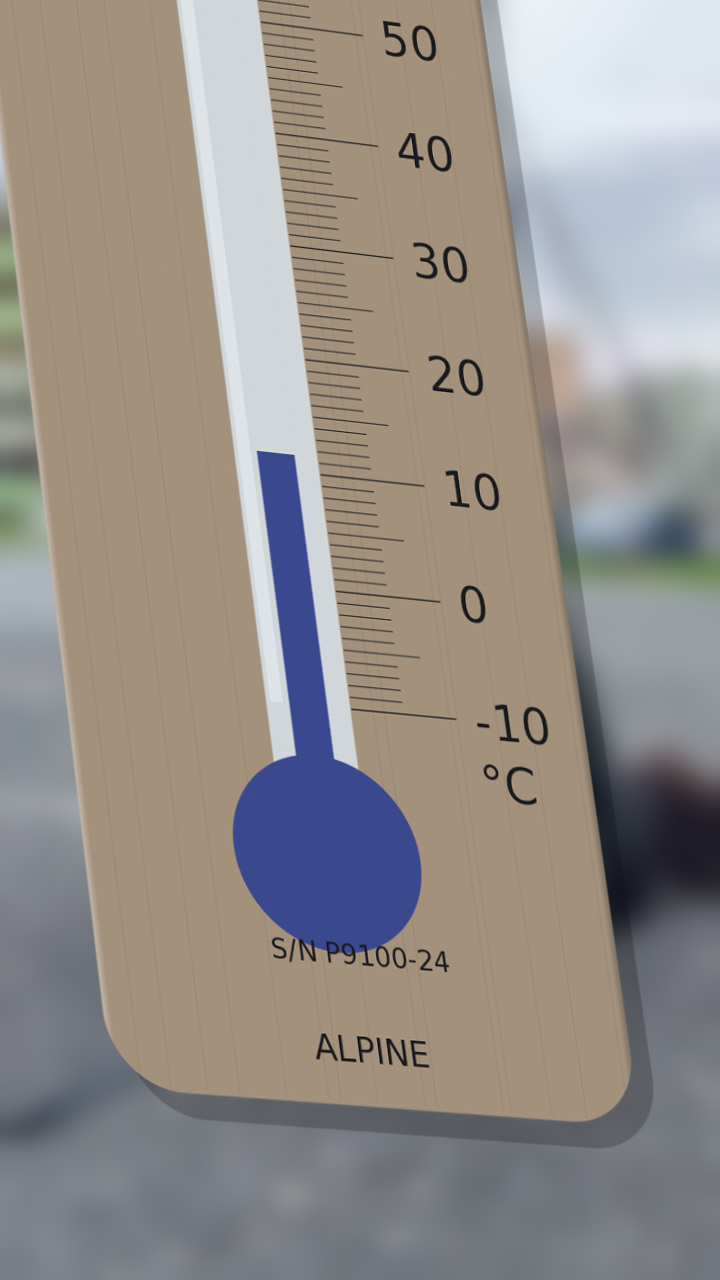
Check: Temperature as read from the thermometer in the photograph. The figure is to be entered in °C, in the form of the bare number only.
11.5
